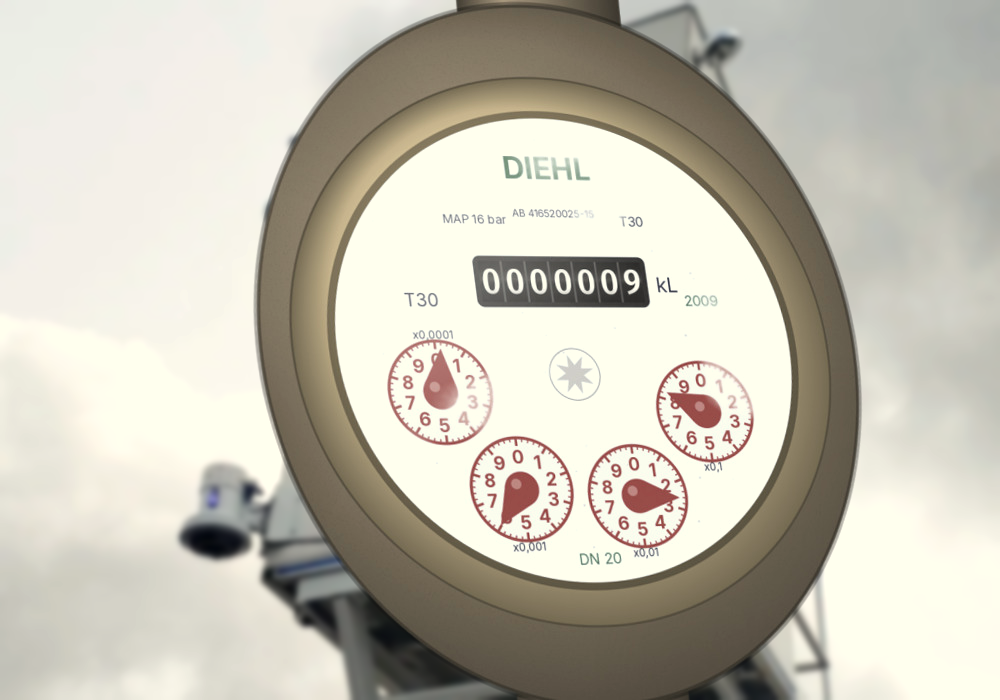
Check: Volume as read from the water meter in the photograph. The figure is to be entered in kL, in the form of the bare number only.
9.8260
